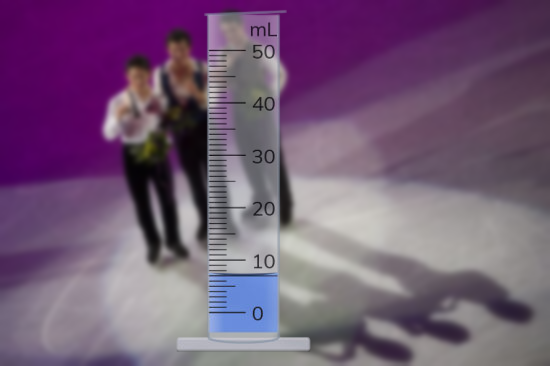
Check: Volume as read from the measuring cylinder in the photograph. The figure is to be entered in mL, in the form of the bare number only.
7
